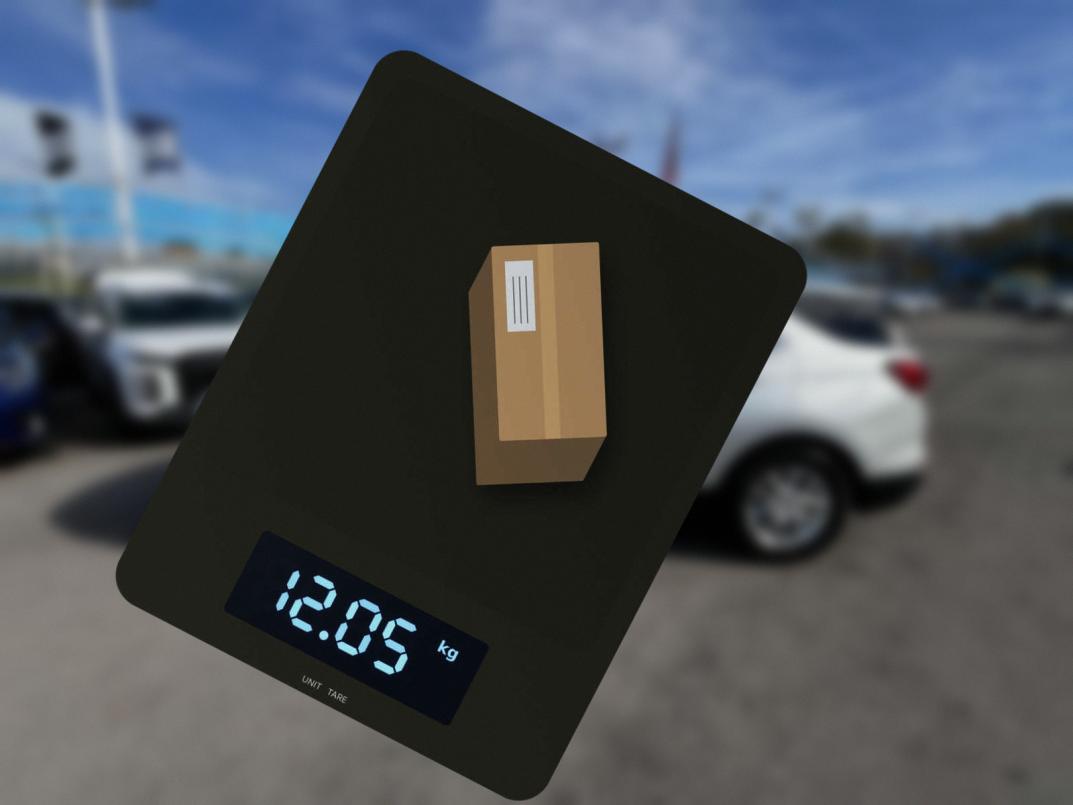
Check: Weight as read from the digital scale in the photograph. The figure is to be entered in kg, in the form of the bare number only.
12.05
